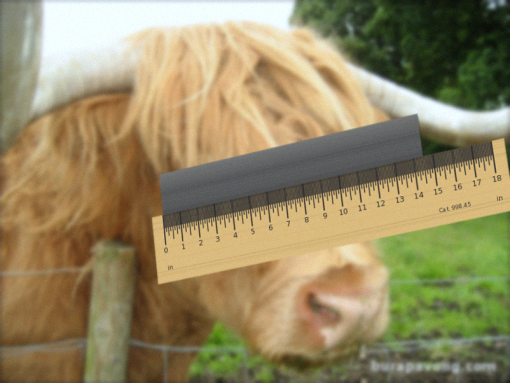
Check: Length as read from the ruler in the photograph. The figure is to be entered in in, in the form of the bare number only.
14.5
